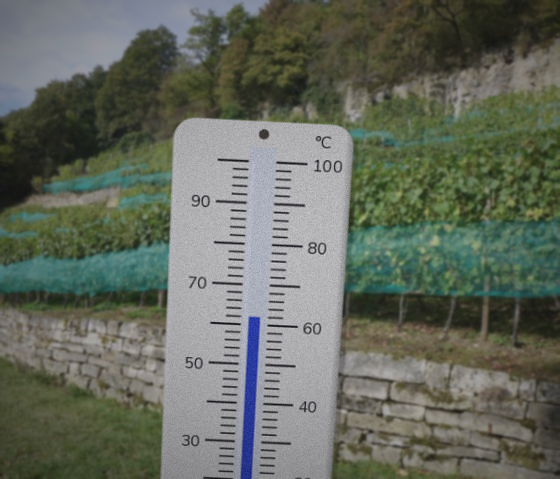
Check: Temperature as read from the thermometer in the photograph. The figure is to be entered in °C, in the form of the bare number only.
62
